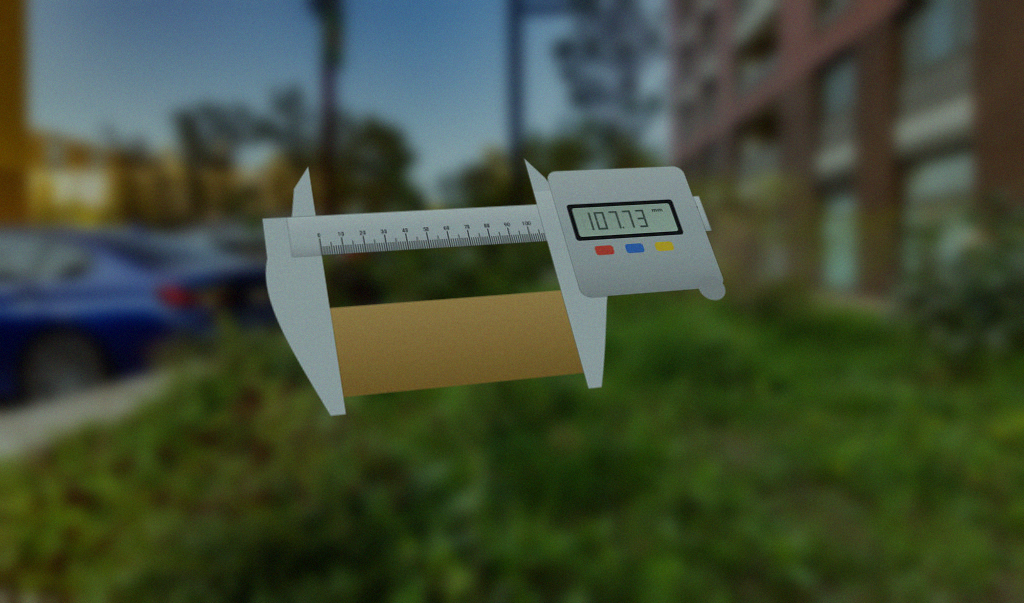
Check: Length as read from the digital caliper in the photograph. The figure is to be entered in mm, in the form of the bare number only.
107.73
